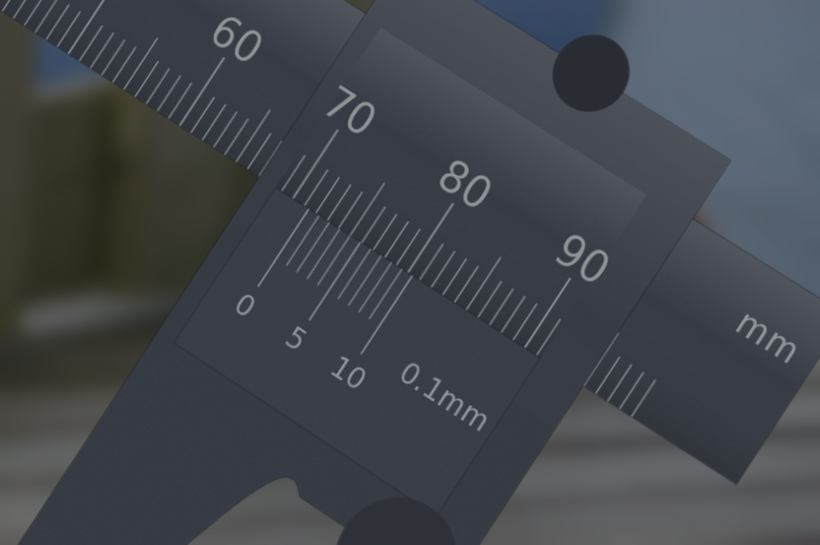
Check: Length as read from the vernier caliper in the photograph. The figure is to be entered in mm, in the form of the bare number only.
71.4
